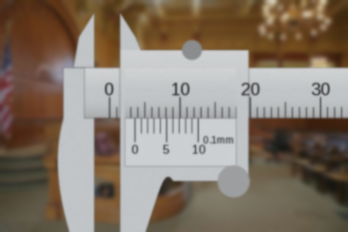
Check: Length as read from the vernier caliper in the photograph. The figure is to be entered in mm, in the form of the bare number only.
3.6
